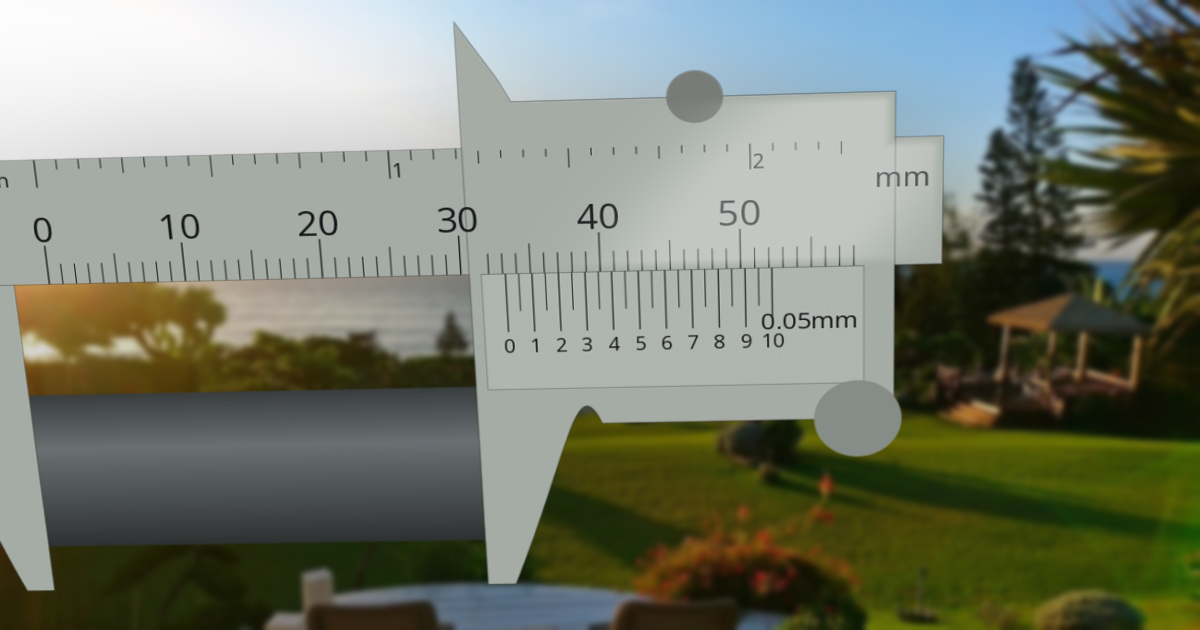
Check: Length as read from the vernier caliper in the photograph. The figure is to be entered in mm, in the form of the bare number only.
33.2
